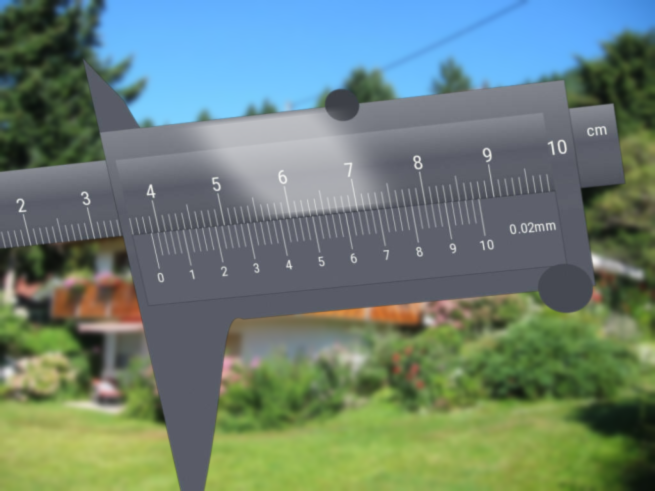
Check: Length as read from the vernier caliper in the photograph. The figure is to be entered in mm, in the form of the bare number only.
38.8
